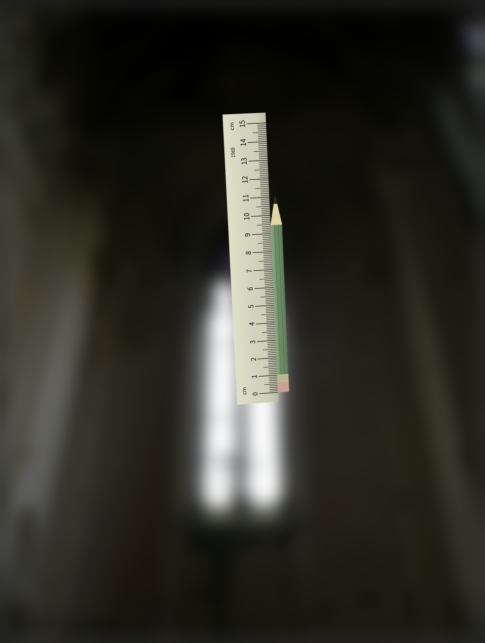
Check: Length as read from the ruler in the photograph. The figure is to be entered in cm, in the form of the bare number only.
11
